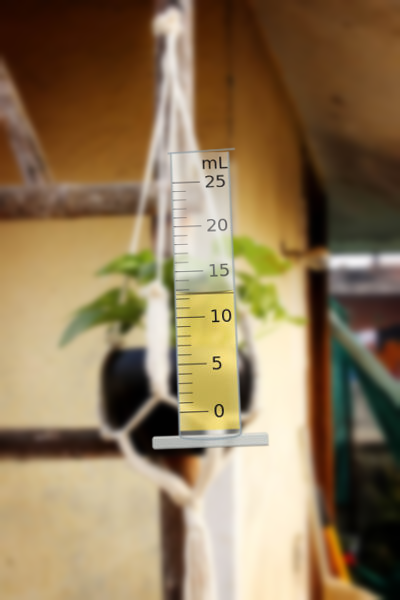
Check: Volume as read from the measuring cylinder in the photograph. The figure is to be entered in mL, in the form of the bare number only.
12.5
